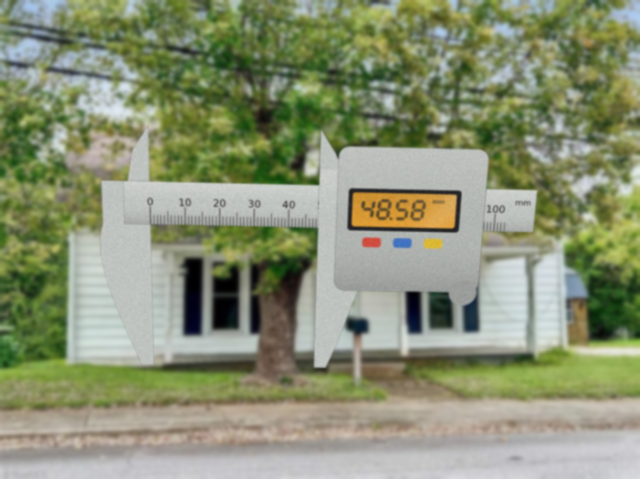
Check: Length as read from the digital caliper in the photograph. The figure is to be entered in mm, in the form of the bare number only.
48.58
